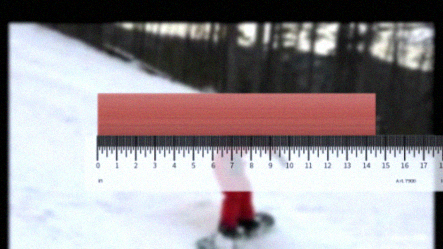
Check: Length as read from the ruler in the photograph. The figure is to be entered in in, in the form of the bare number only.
14.5
